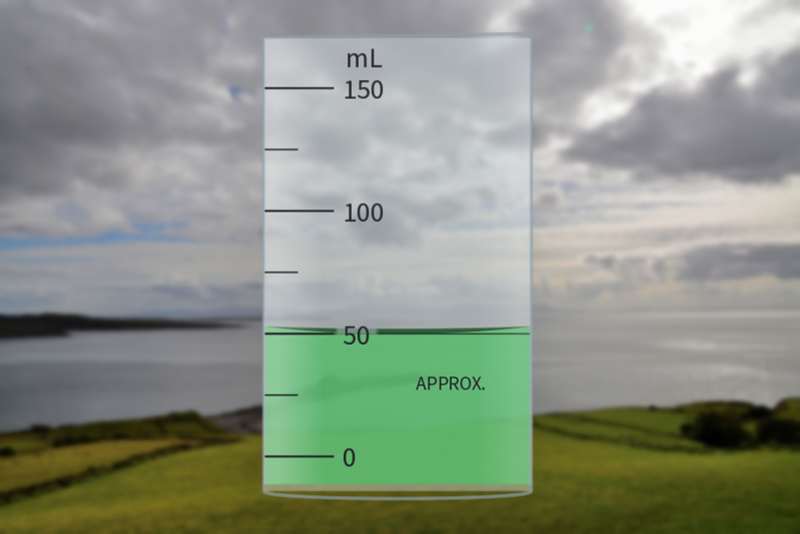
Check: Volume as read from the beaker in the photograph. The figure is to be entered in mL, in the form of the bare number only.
50
